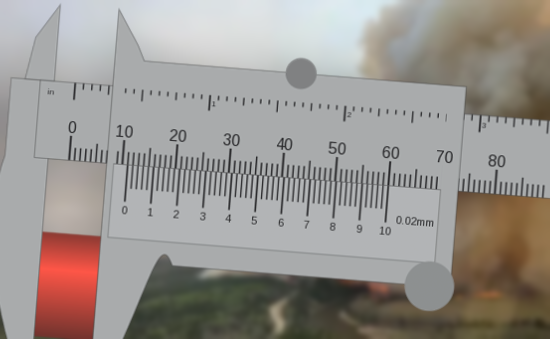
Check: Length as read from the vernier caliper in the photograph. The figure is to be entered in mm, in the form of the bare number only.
11.0
